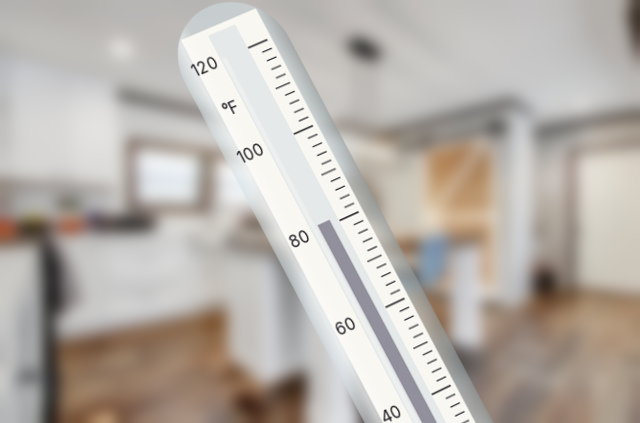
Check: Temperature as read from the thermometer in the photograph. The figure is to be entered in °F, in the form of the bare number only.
81
